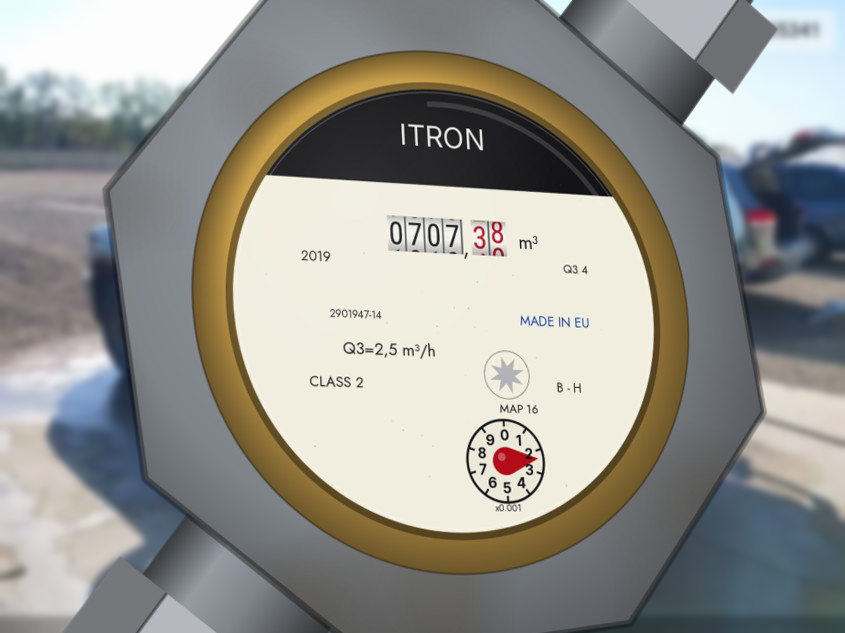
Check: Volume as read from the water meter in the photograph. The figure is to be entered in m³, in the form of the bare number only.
707.382
